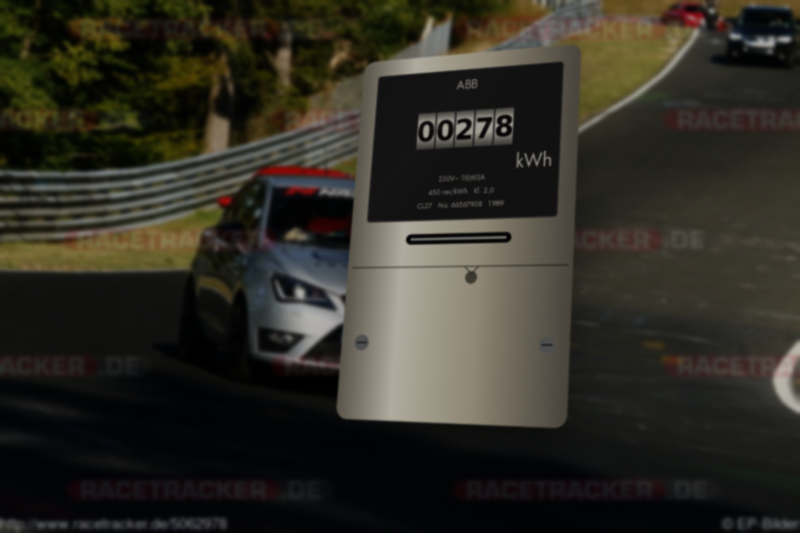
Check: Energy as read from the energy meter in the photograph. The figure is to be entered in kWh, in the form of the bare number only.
278
